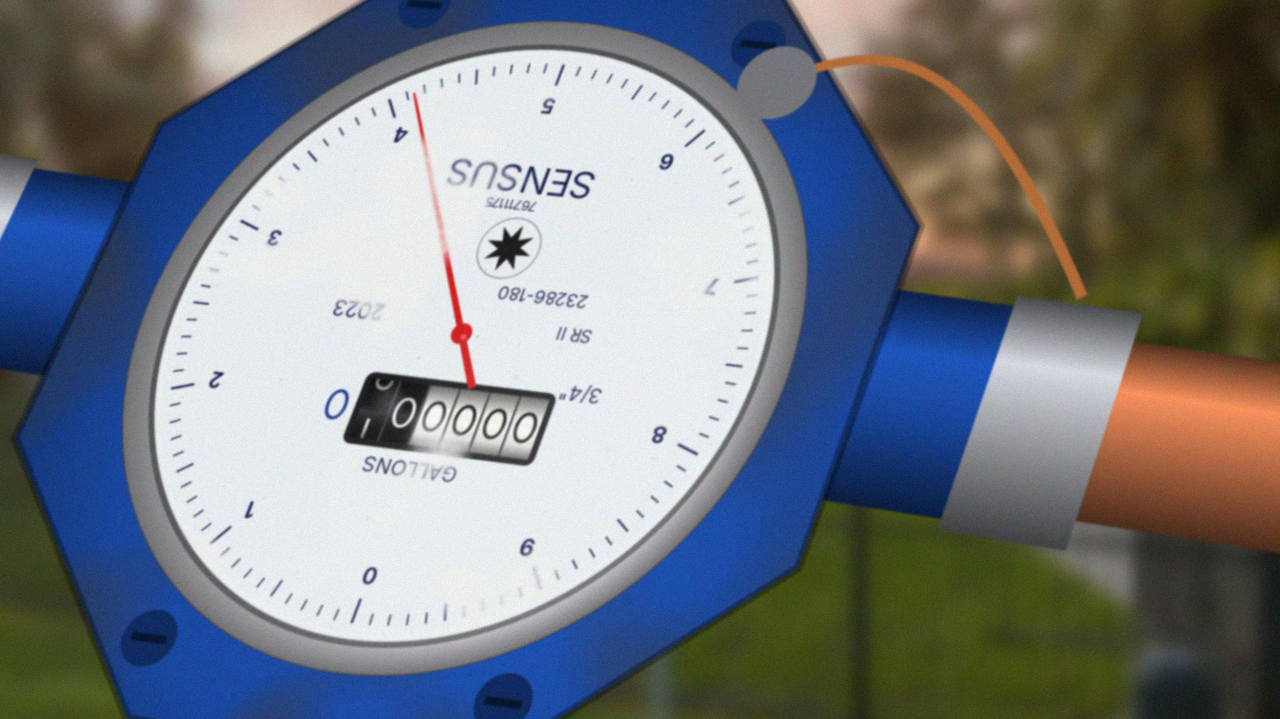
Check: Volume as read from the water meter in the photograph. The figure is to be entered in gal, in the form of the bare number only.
14.1
